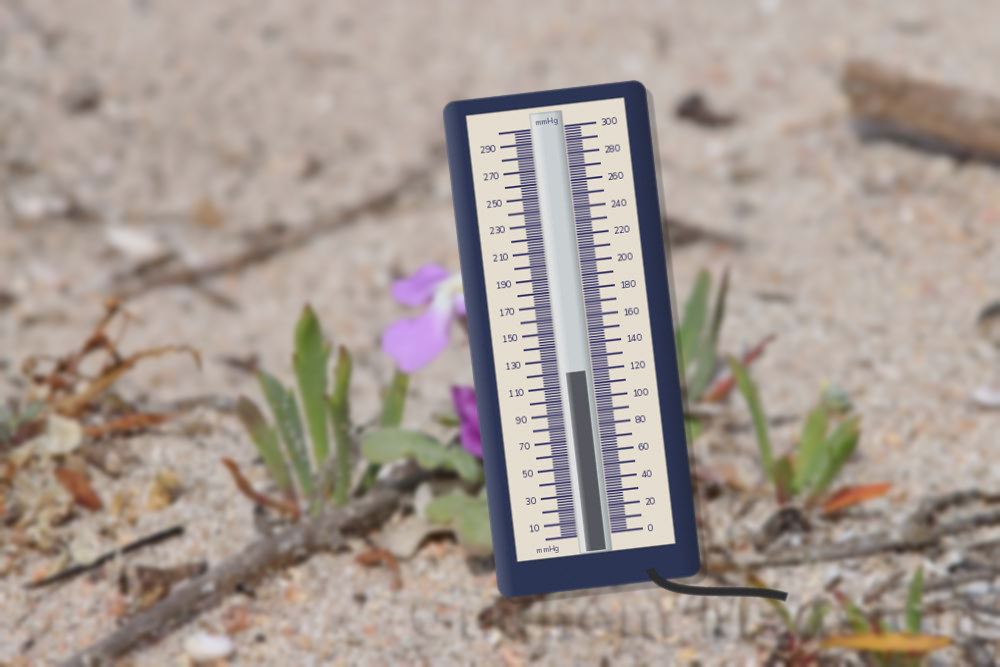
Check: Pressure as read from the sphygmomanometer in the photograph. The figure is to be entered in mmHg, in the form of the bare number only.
120
